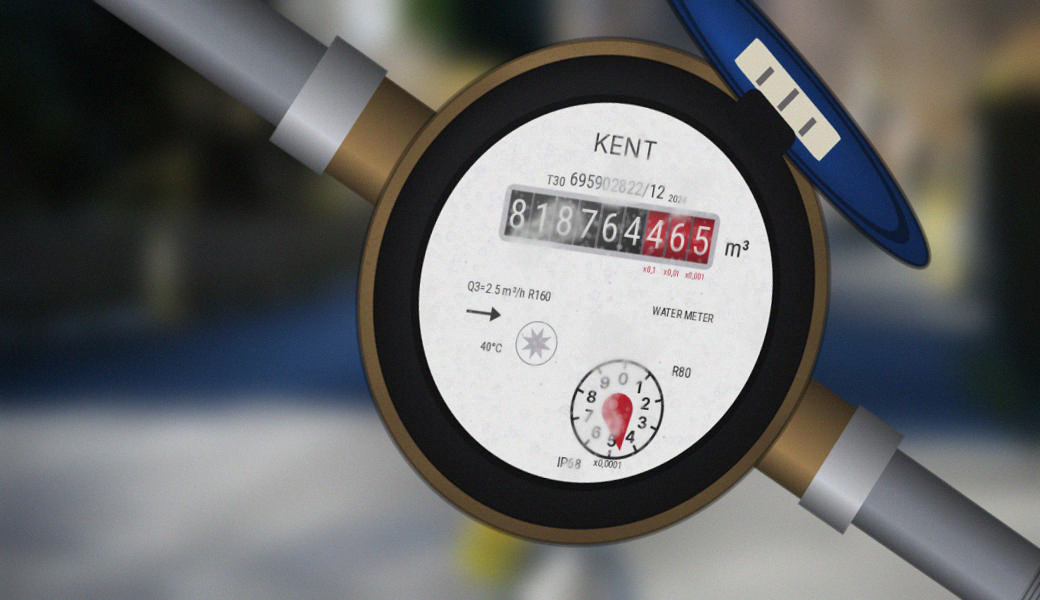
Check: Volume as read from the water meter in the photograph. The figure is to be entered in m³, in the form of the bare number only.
818764.4654
